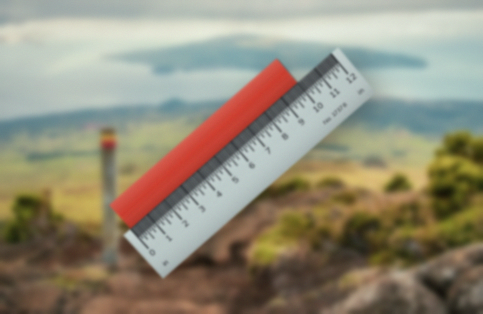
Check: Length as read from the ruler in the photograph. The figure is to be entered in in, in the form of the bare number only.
10
